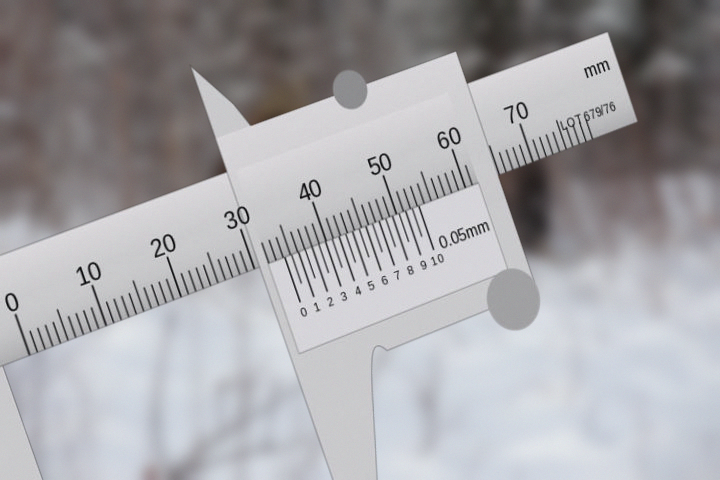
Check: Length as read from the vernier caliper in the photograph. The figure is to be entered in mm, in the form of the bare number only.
34.2
